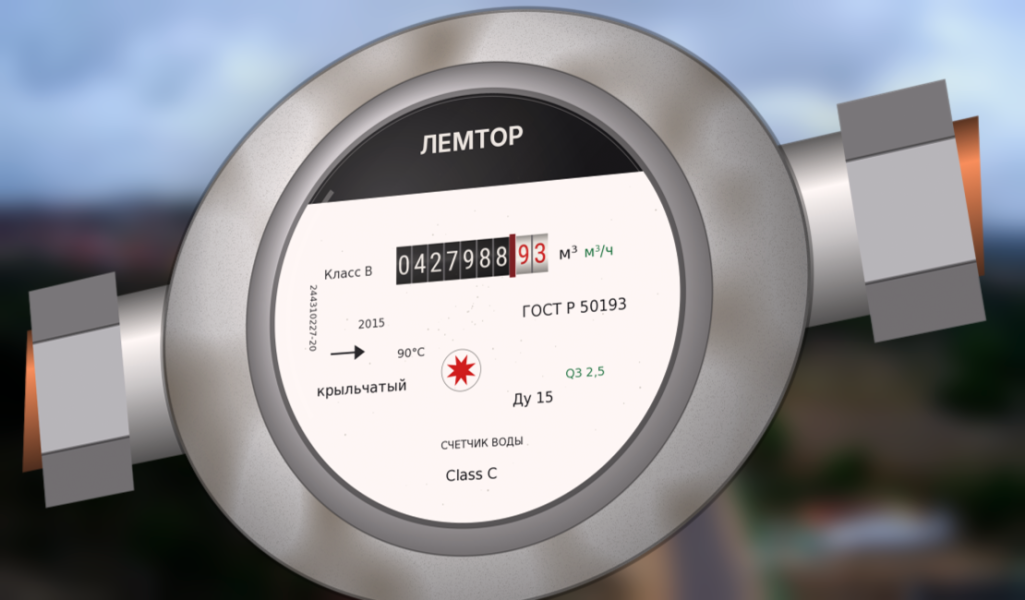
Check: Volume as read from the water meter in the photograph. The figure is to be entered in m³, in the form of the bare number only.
427988.93
